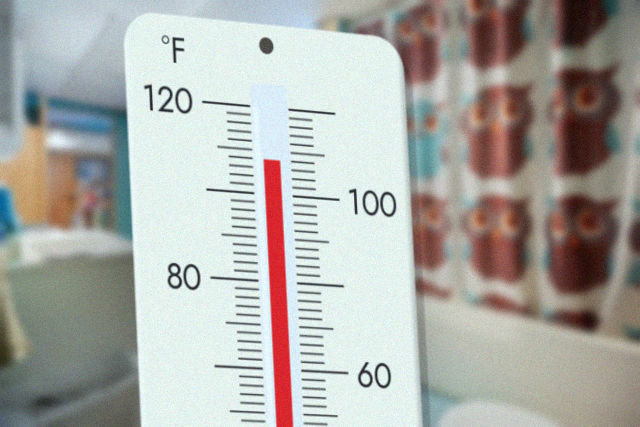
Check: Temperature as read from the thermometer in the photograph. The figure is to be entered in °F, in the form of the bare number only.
108
